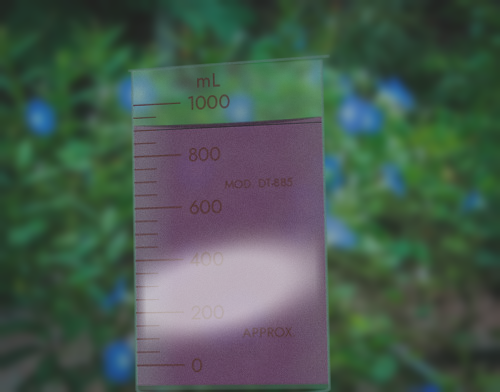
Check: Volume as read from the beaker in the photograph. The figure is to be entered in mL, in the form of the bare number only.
900
